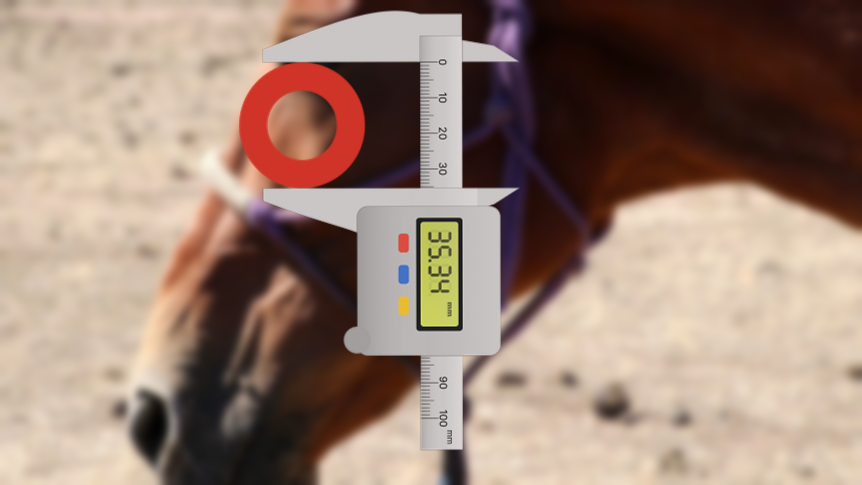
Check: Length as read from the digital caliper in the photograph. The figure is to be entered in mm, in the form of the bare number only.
35.34
